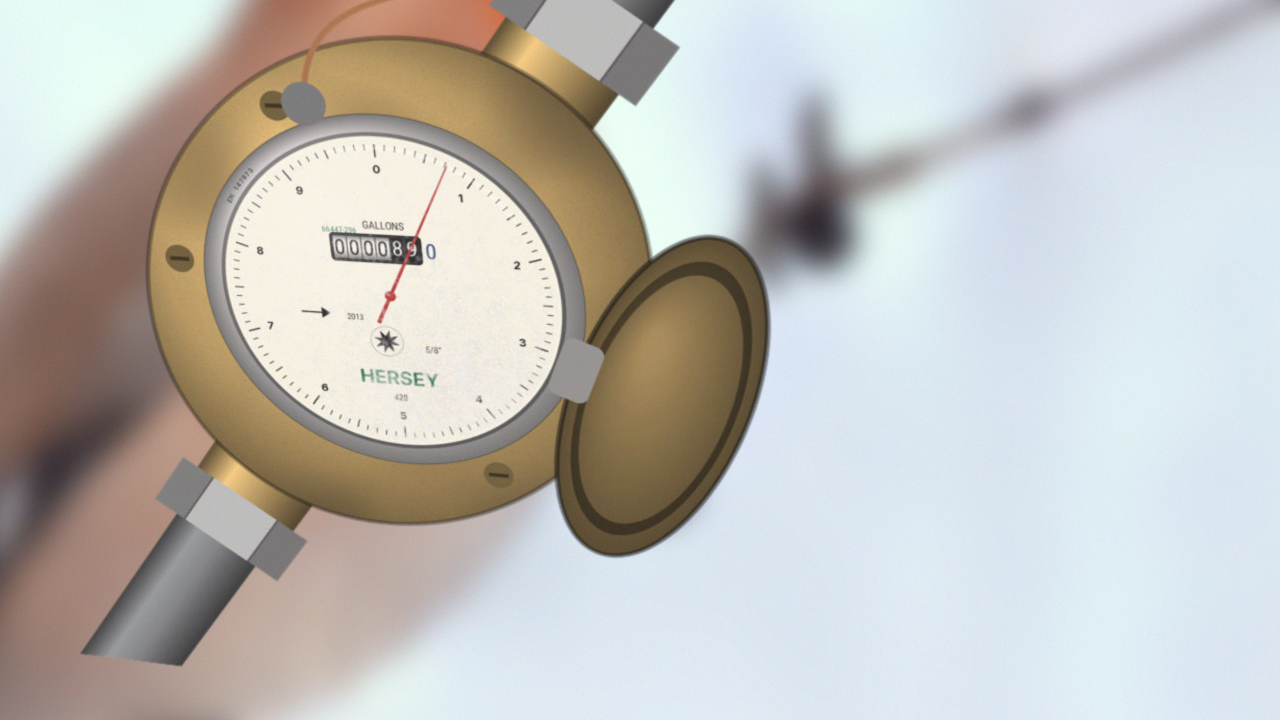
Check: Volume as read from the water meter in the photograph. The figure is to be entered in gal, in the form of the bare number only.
890.7
